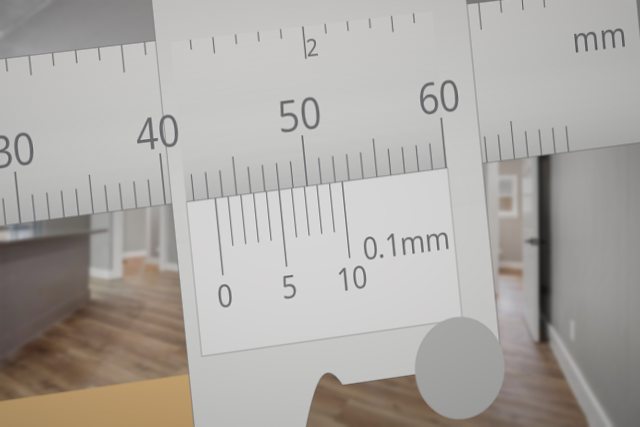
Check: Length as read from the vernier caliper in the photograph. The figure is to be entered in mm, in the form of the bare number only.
43.5
